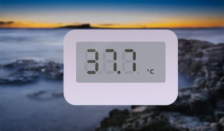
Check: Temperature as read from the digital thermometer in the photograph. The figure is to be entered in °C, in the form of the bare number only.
37.7
